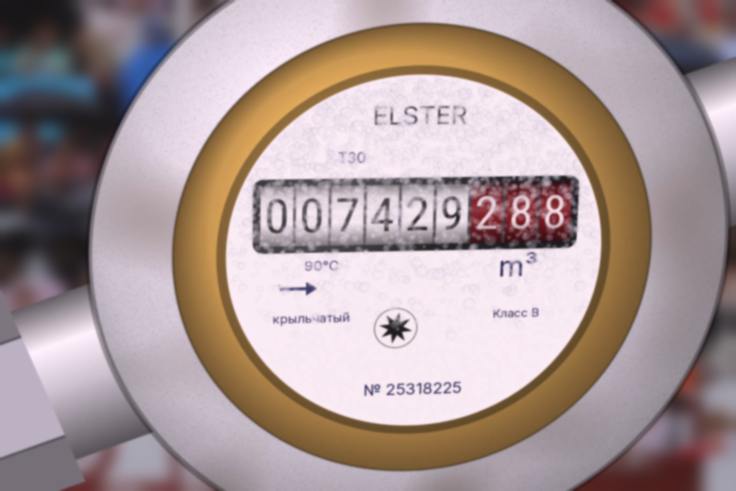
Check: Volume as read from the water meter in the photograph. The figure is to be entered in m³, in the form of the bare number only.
7429.288
